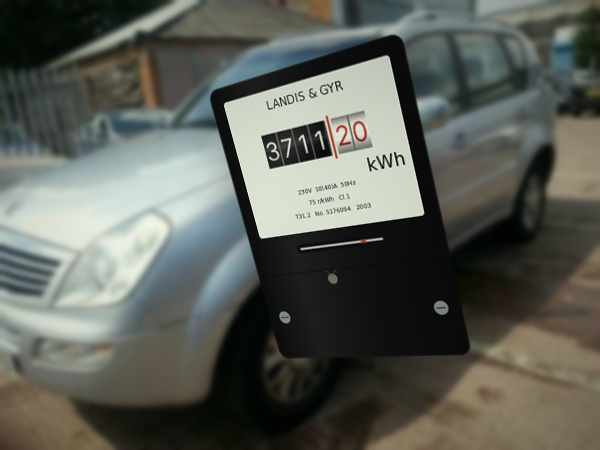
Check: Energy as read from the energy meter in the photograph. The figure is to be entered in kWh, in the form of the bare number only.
3711.20
